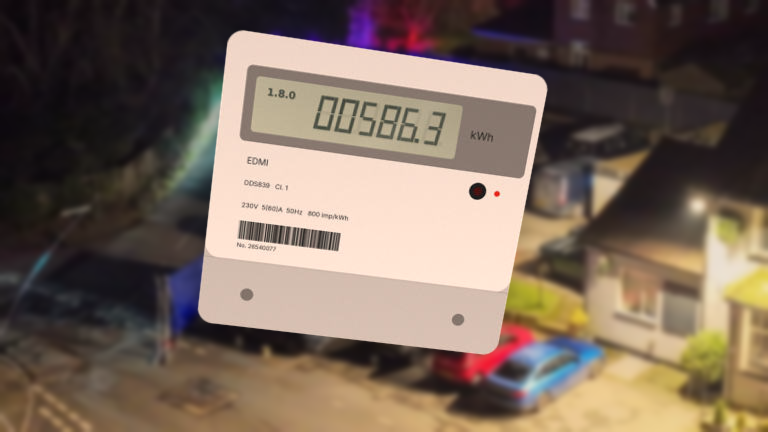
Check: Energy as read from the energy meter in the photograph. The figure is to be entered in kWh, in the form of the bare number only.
586.3
